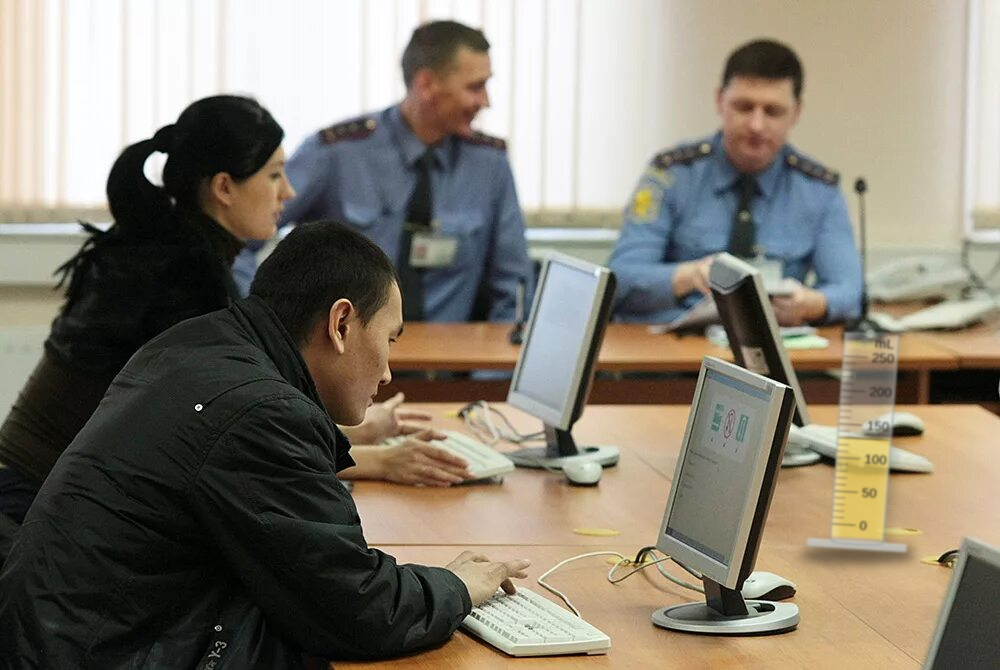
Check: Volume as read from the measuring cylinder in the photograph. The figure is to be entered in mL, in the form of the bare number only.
130
